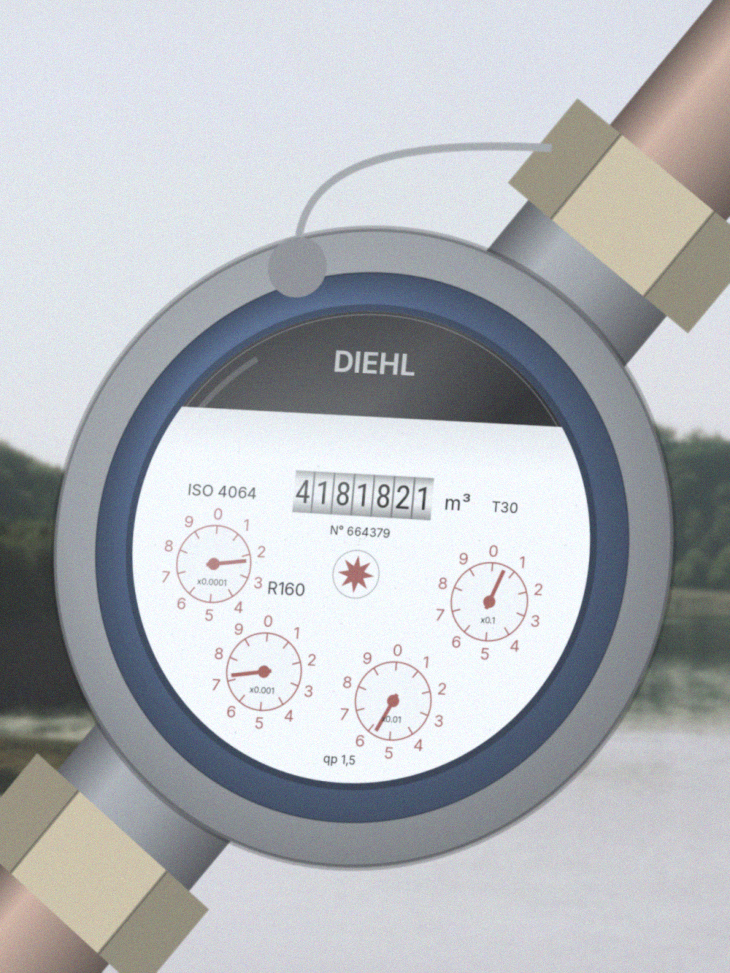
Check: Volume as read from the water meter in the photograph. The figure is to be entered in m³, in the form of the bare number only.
4181821.0572
